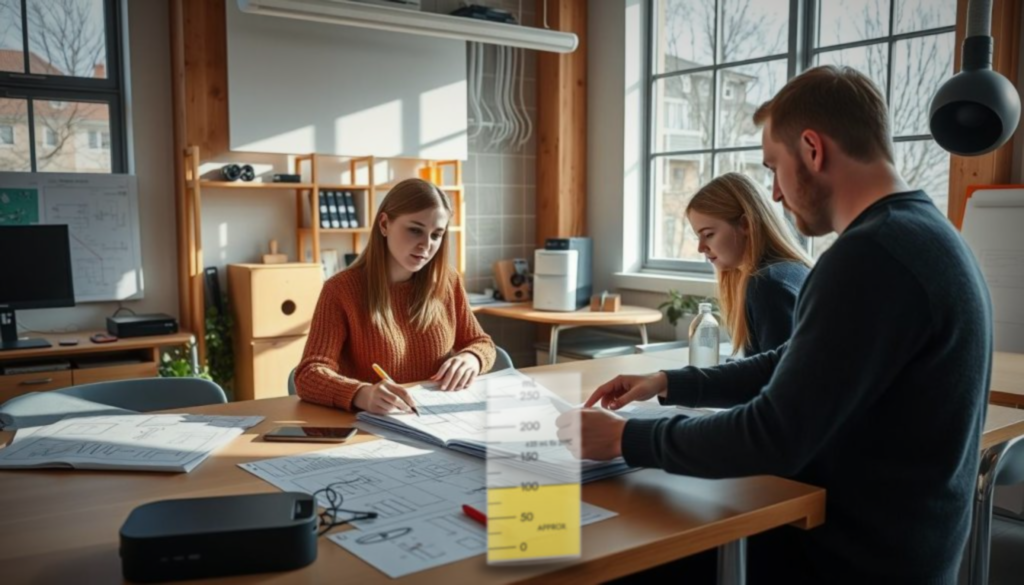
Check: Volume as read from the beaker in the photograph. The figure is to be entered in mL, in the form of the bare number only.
100
